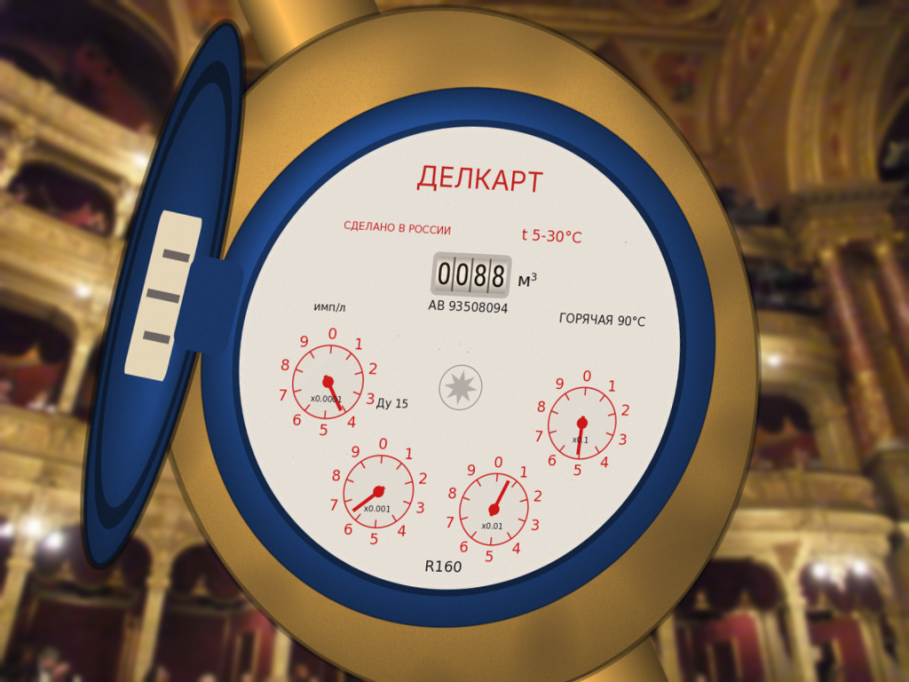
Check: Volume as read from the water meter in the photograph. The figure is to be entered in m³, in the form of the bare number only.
88.5064
